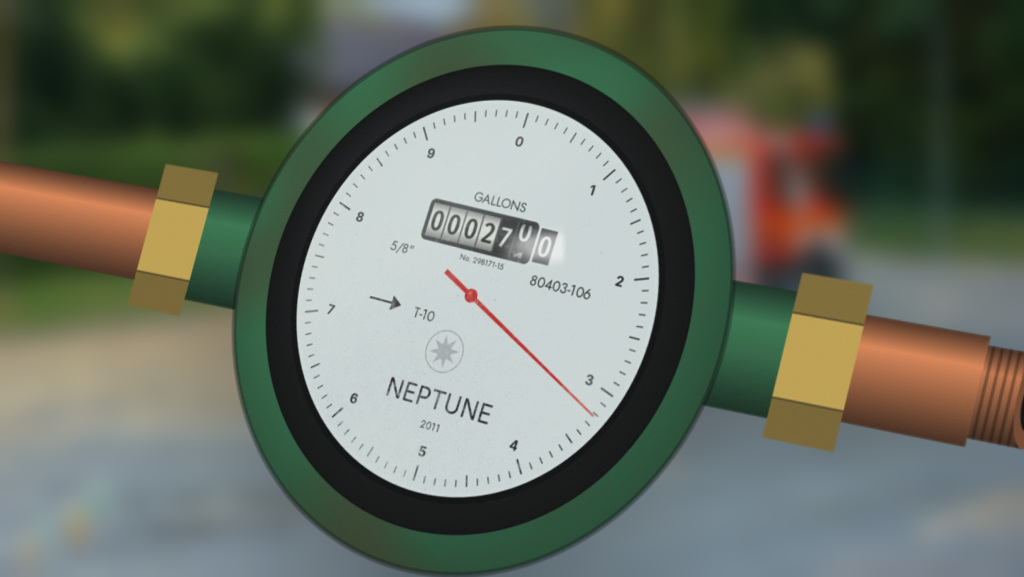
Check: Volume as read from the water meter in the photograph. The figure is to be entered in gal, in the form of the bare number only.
2703.2
